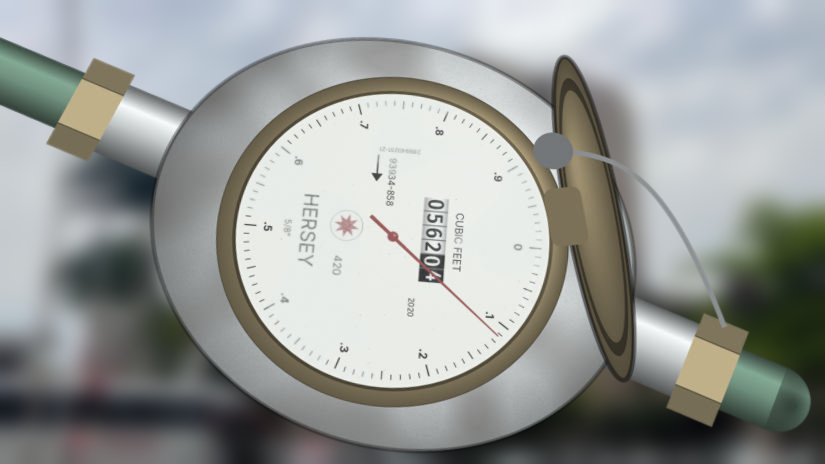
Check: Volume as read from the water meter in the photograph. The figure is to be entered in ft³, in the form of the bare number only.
56204.11
